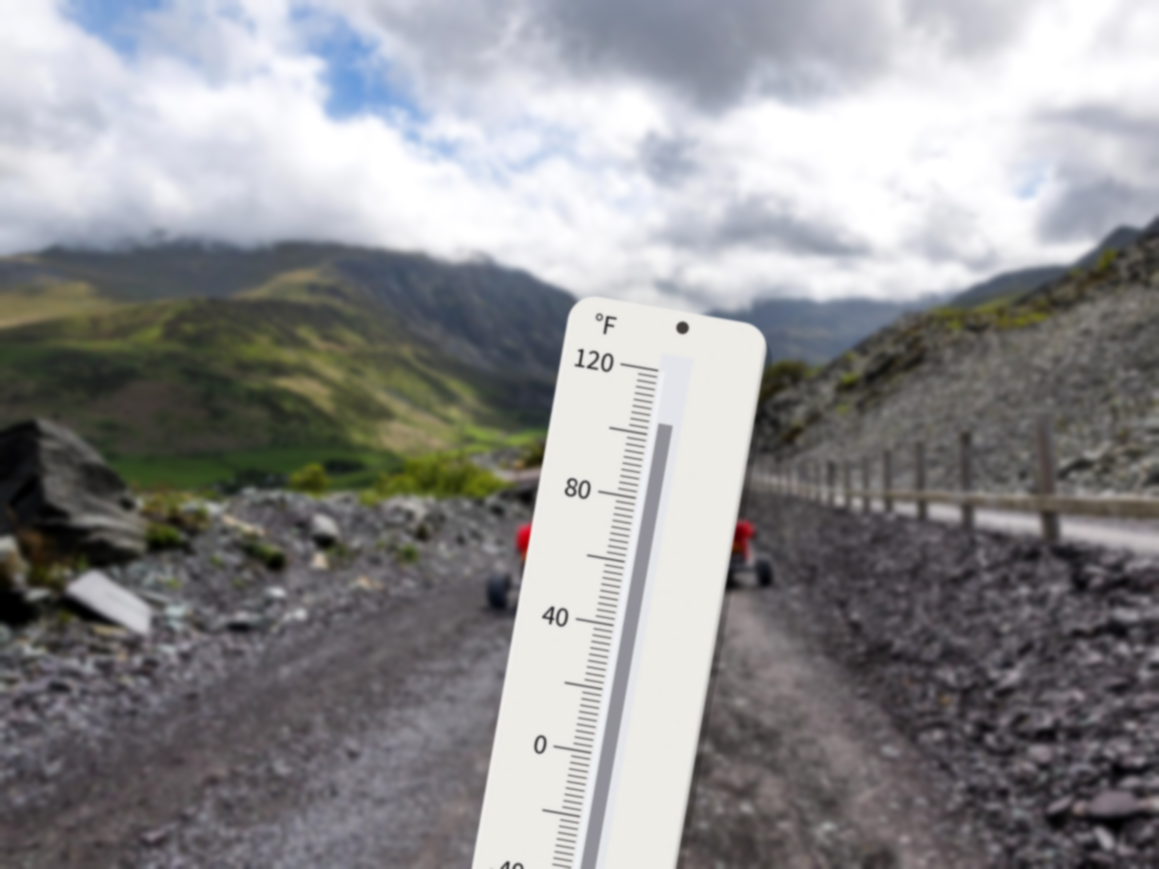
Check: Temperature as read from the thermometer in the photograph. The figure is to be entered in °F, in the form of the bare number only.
104
